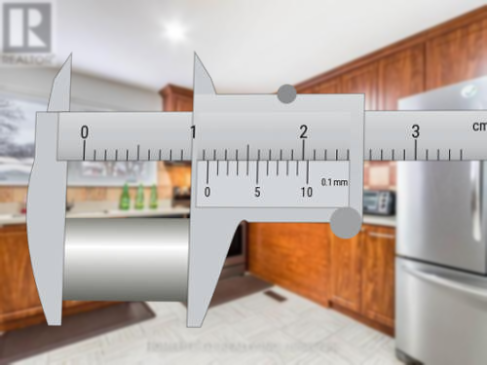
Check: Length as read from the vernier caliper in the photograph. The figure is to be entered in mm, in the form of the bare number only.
11.4
